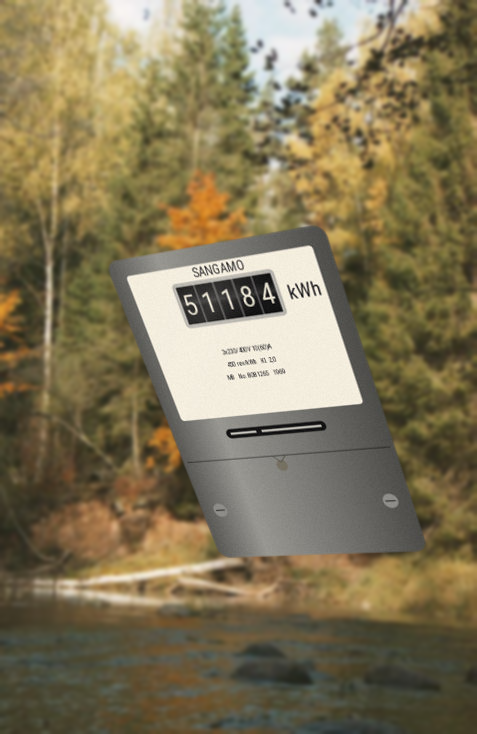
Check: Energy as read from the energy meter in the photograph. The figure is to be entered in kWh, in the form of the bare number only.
51184
